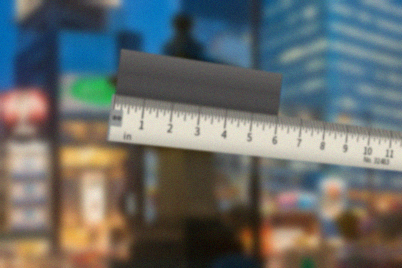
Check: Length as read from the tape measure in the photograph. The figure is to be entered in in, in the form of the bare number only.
6
